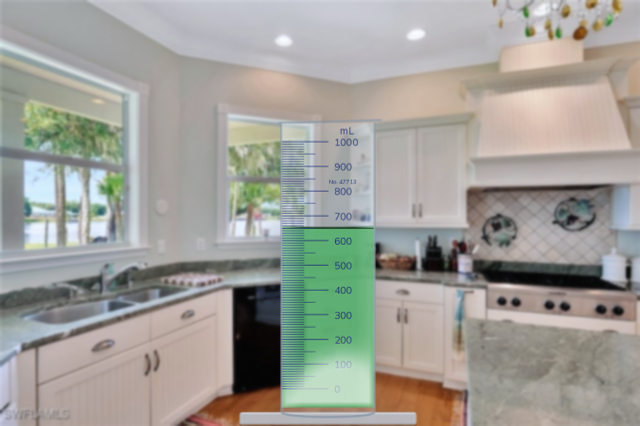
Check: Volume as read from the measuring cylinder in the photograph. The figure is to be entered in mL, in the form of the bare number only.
650
